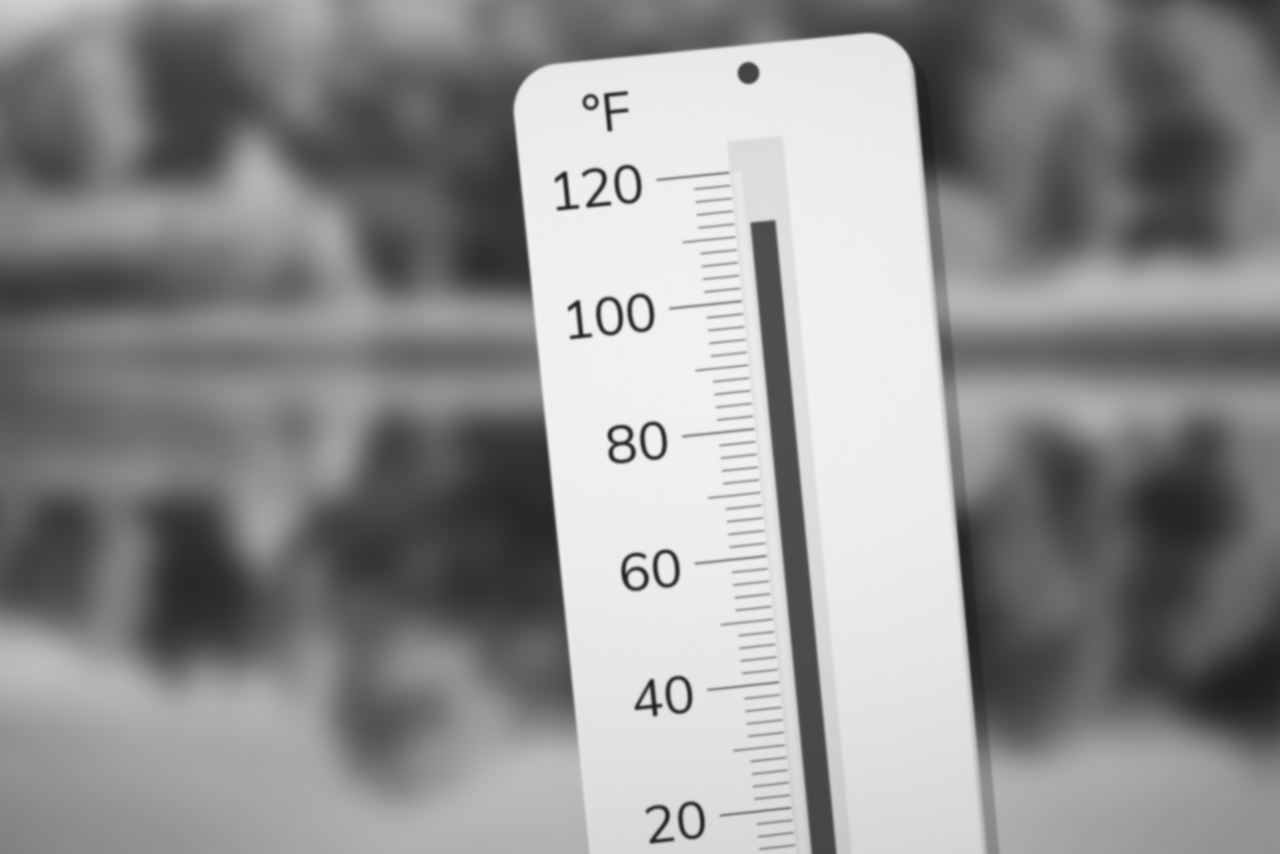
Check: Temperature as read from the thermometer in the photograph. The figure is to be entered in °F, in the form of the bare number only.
112
